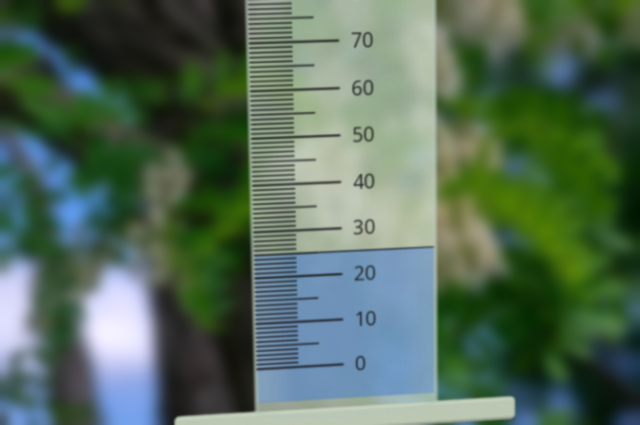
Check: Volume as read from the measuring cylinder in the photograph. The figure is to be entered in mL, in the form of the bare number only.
25
